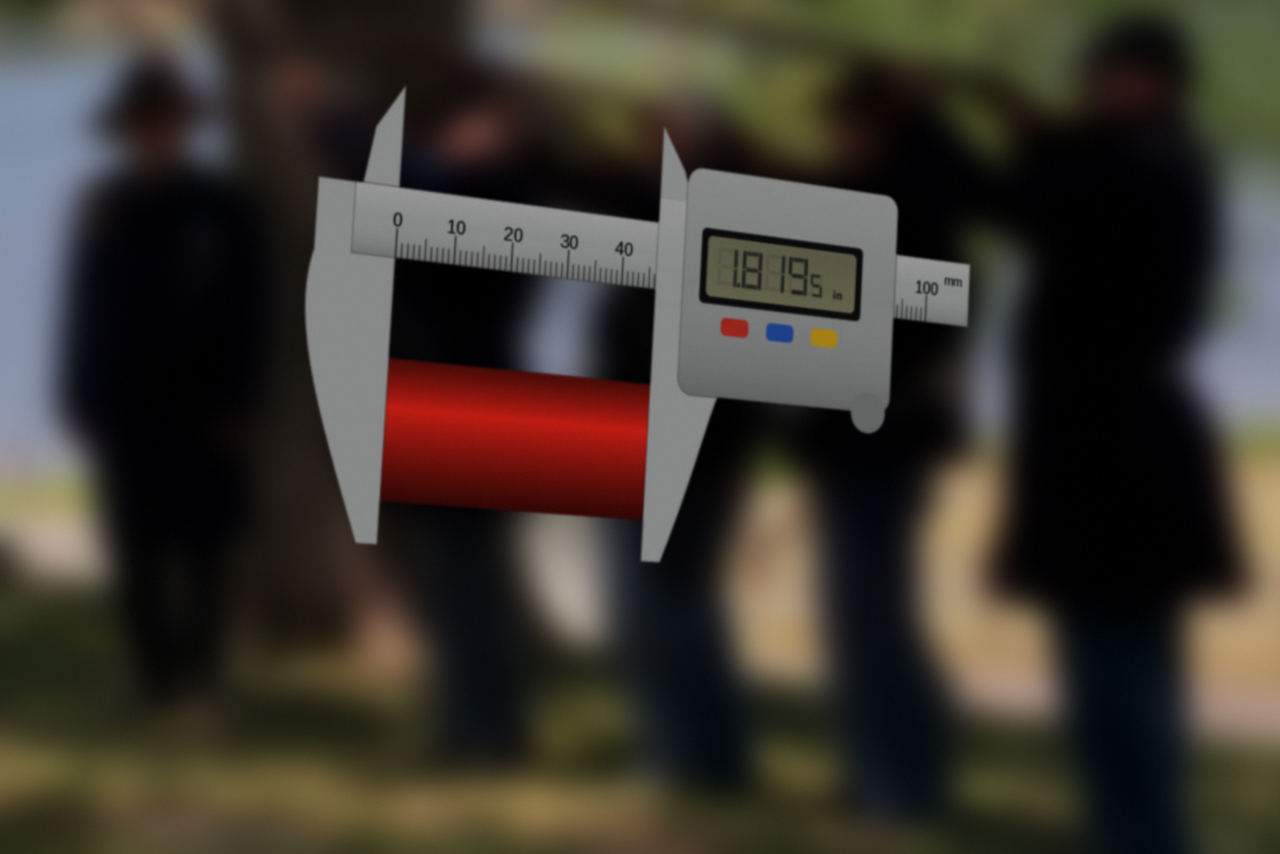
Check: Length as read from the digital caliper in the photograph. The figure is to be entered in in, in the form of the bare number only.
1.8195
